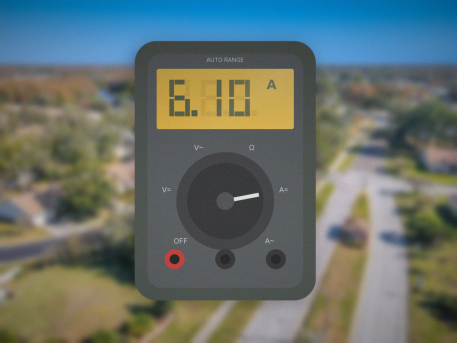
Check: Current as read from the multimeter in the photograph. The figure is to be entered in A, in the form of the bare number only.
6.10
